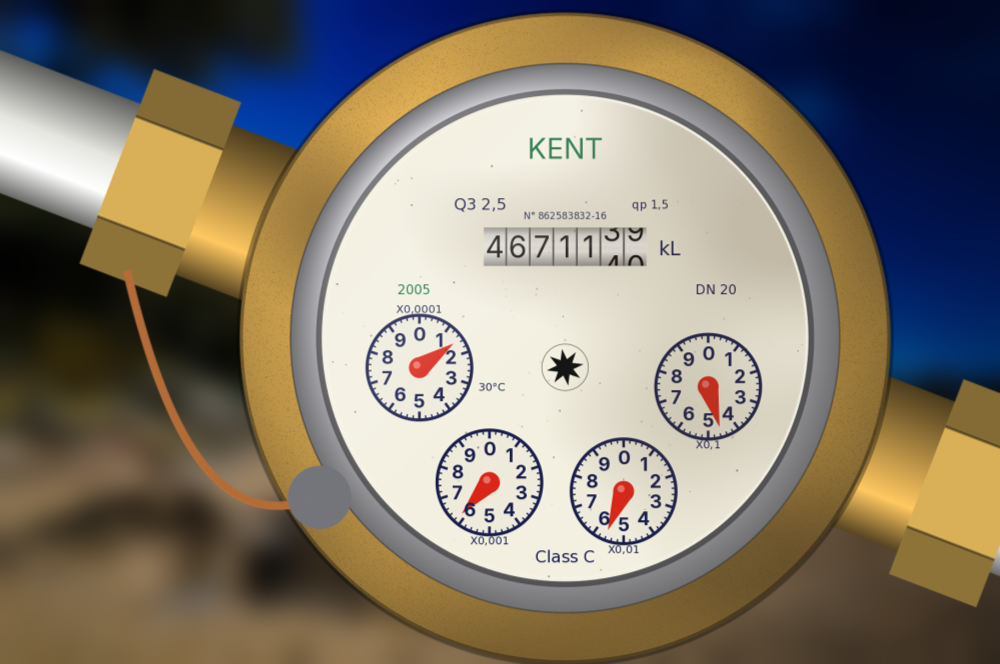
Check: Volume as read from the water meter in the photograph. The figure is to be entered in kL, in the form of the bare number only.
4671139.4561
